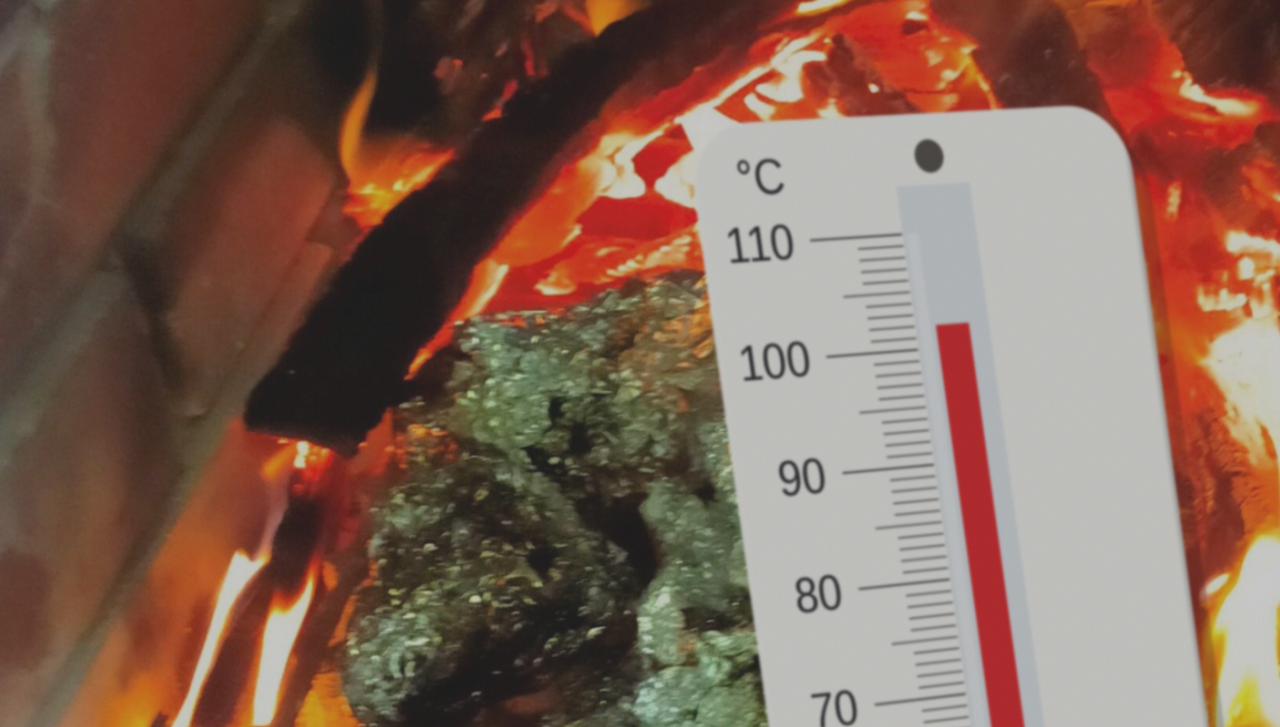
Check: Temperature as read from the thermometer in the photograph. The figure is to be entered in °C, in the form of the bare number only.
102
